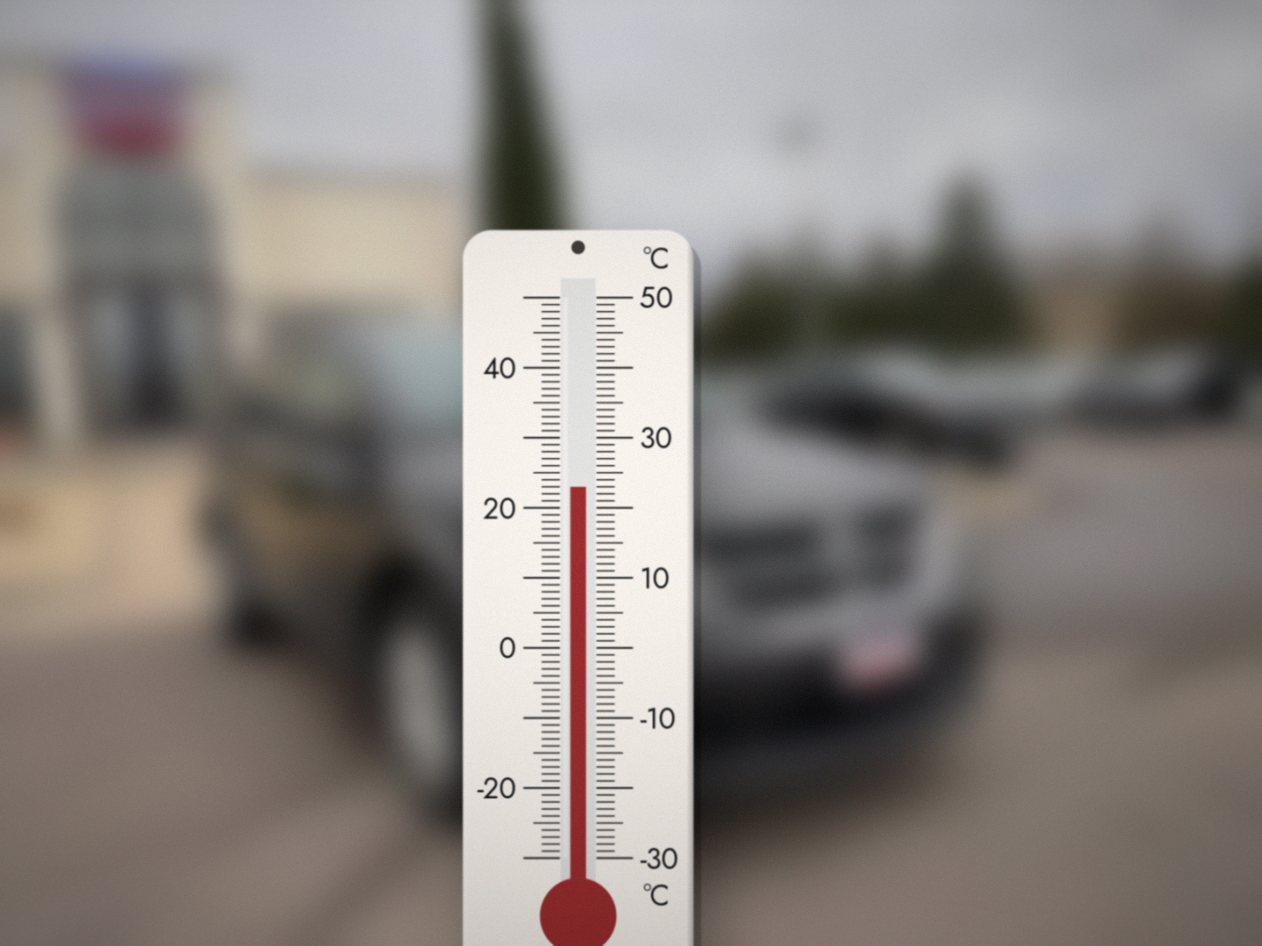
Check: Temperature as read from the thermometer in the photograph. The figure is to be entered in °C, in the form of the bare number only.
23
